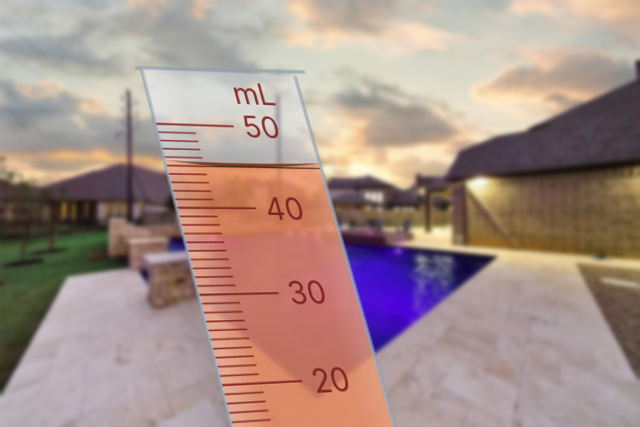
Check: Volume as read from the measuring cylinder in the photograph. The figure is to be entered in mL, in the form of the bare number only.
45
